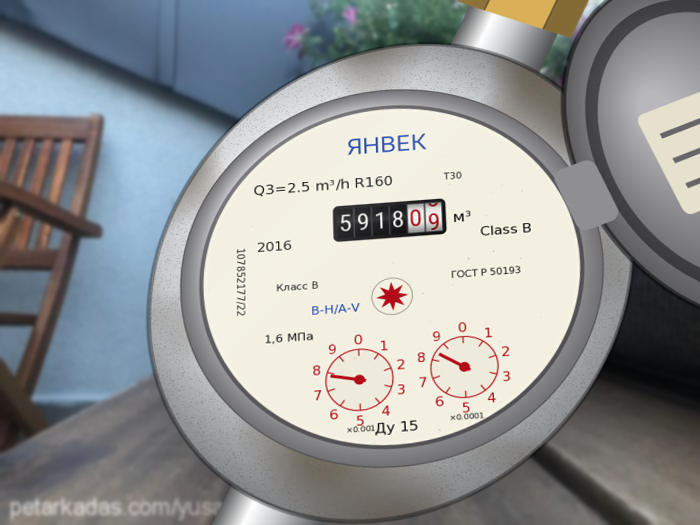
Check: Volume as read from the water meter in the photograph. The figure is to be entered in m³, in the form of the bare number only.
5918.0878
